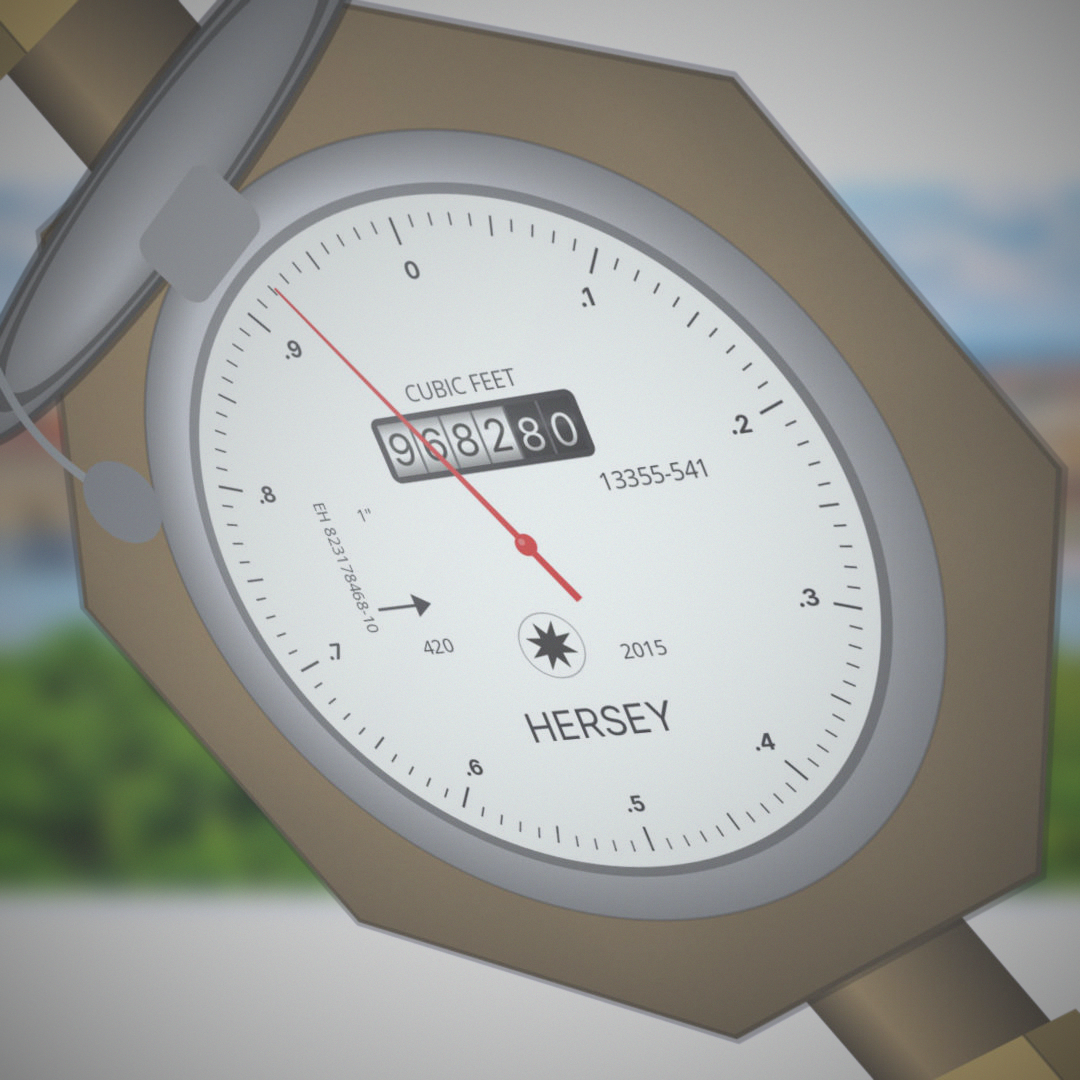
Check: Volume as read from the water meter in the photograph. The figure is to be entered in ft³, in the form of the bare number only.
968279.92
